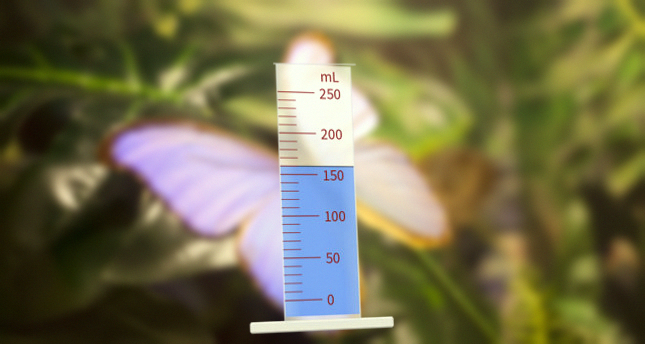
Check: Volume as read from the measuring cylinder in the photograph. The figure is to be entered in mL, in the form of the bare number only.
160
